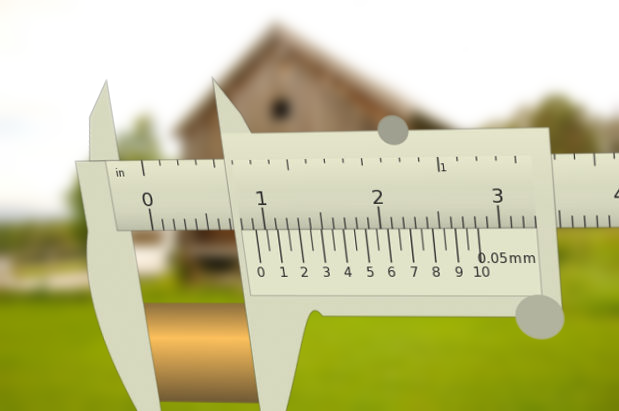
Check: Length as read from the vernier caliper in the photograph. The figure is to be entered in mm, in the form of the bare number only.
9.2
